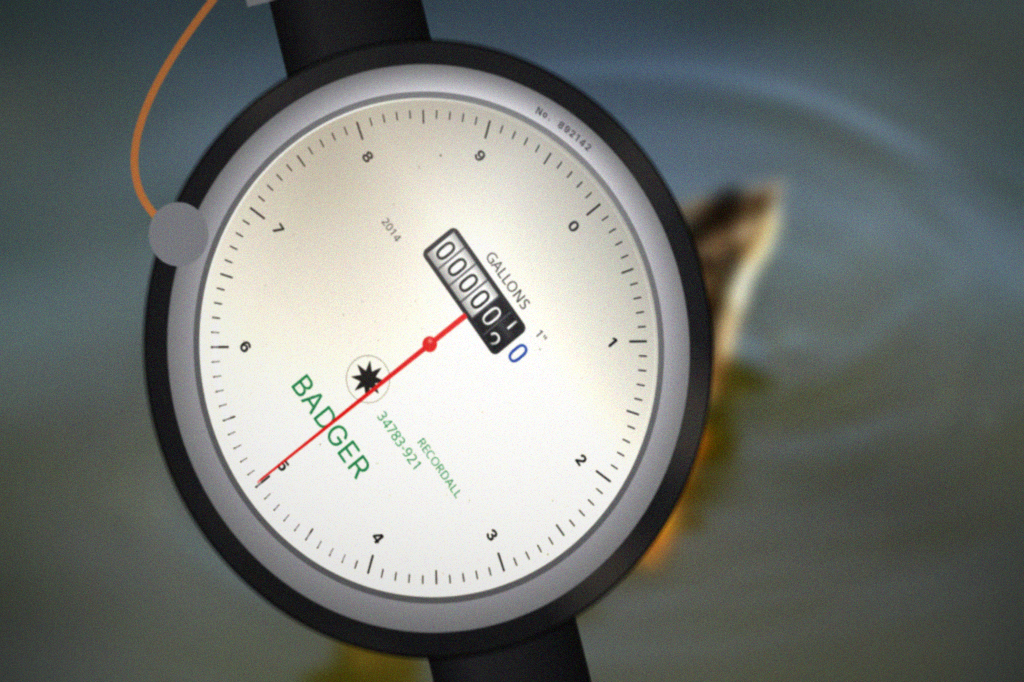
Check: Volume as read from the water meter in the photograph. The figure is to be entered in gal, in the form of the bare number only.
15.0
